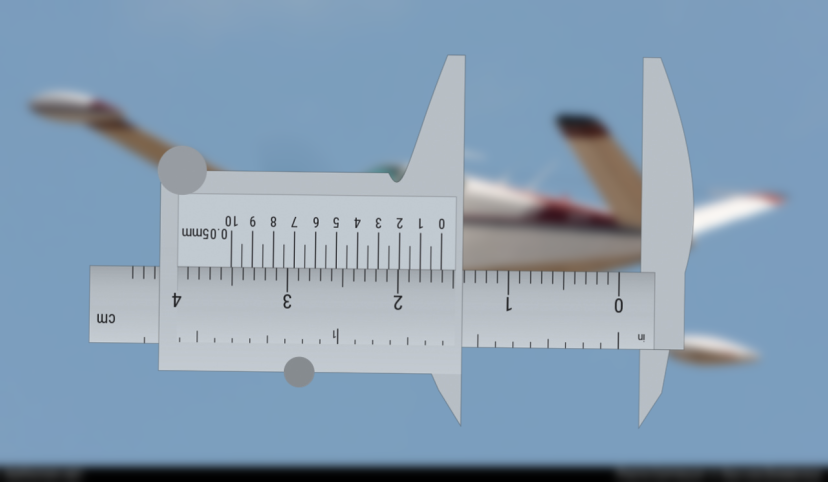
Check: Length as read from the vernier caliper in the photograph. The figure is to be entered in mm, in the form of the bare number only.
16.1
